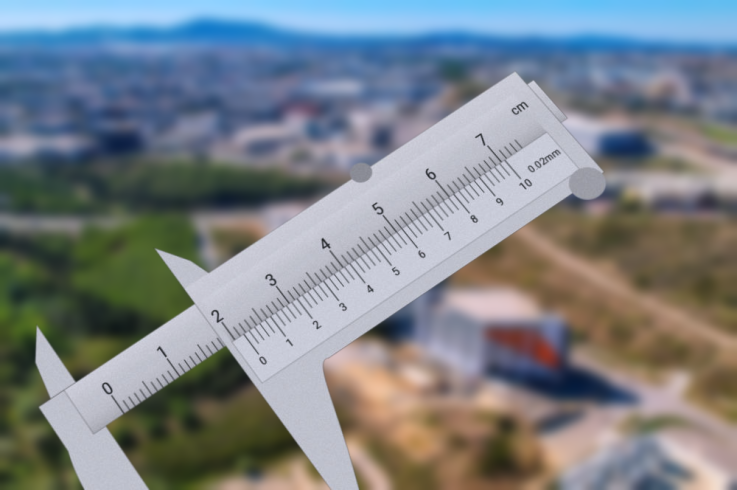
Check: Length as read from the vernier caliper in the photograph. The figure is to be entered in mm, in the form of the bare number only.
21.6
